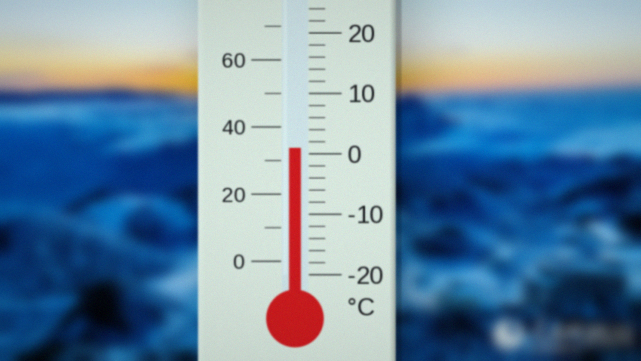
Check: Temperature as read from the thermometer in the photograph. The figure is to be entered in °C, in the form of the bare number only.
1
